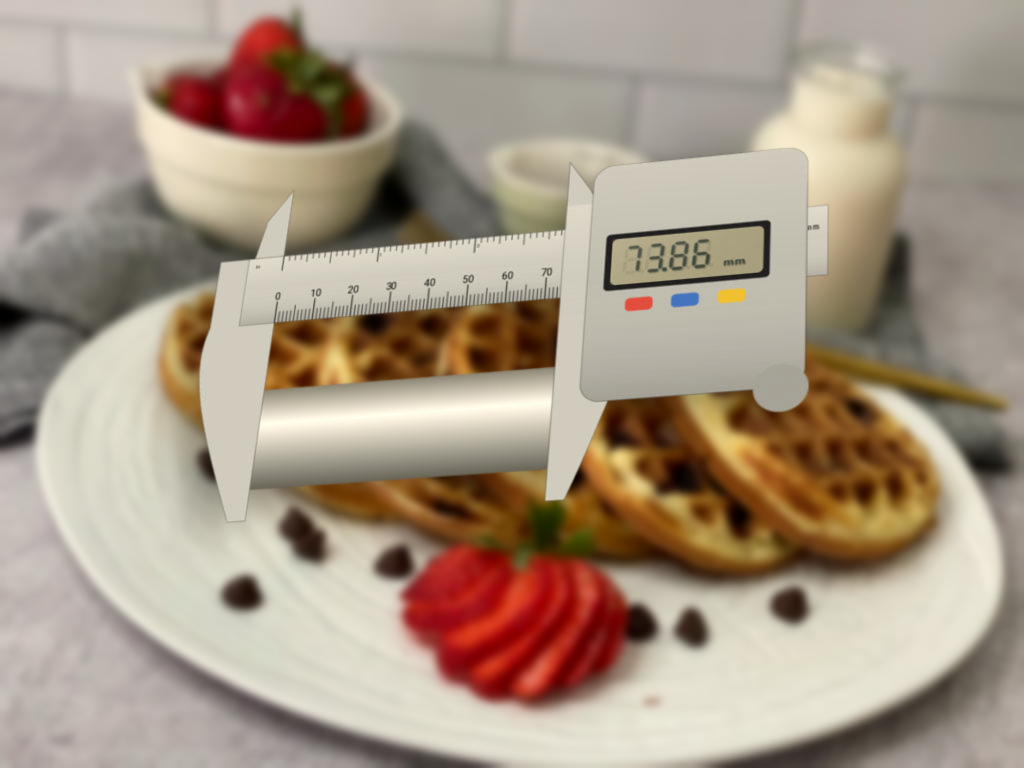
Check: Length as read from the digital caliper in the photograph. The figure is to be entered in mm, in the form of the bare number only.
73.86
